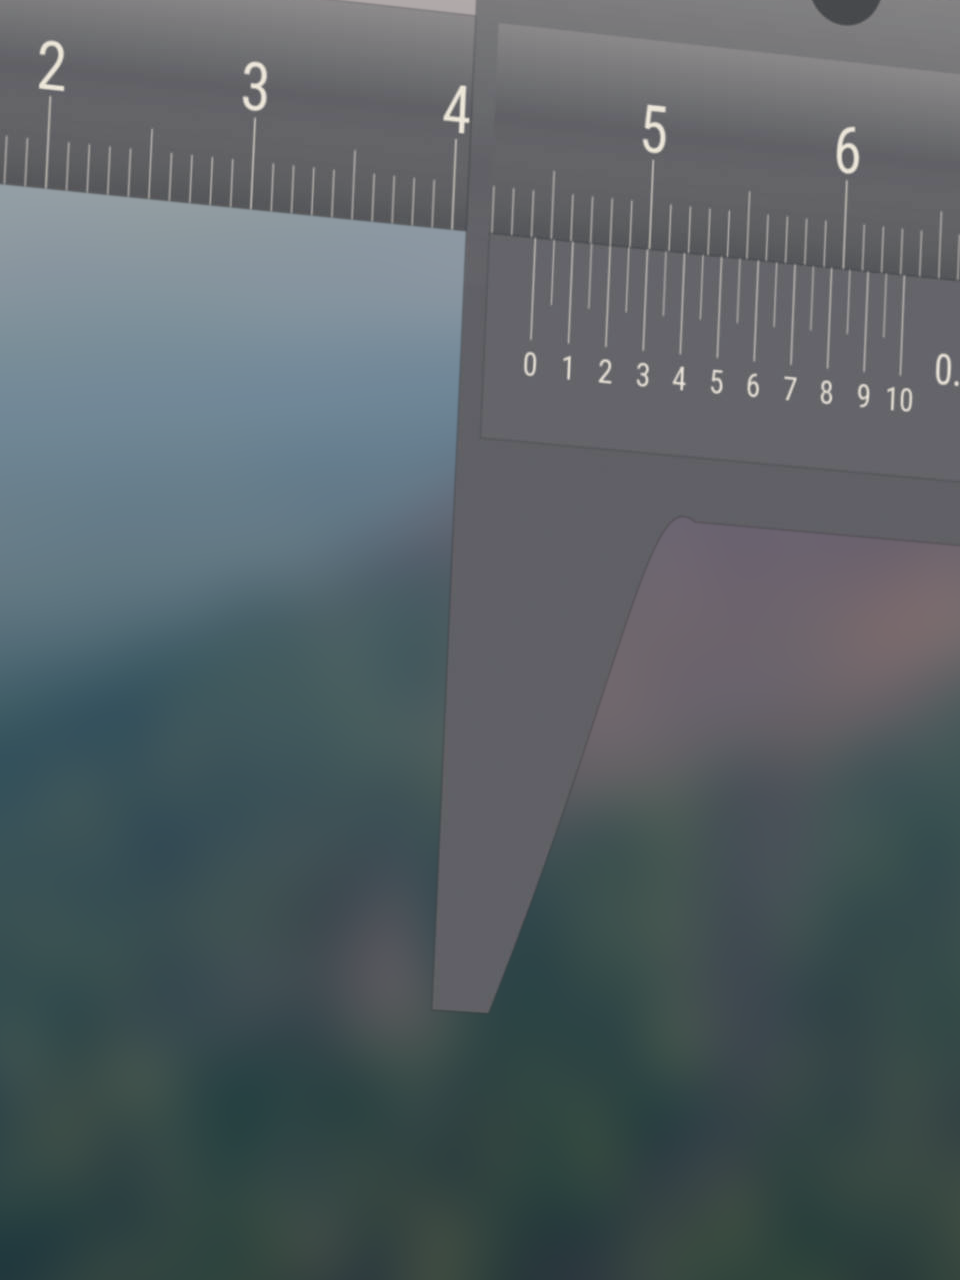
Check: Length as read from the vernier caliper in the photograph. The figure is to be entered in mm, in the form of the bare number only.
44.2
